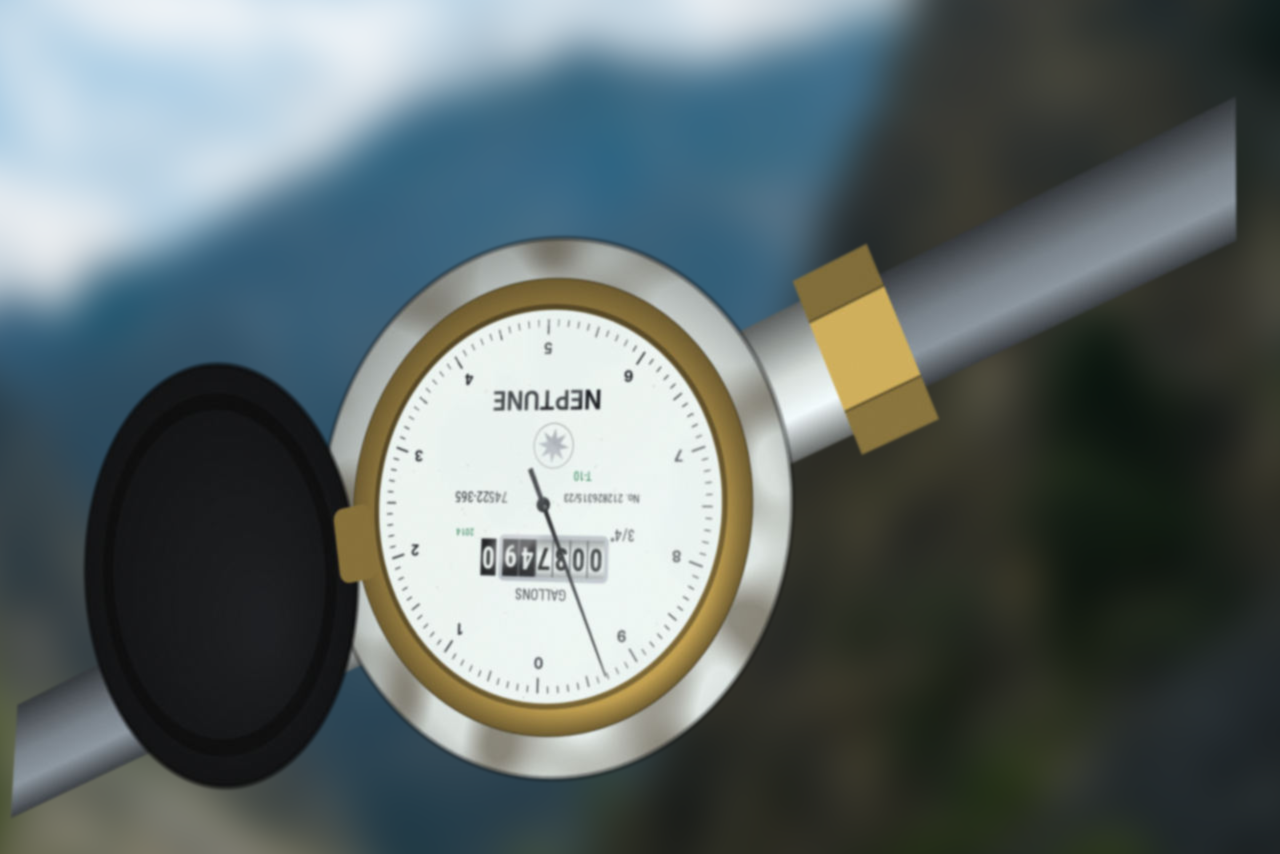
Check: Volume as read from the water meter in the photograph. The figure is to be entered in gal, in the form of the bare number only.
37489.3
